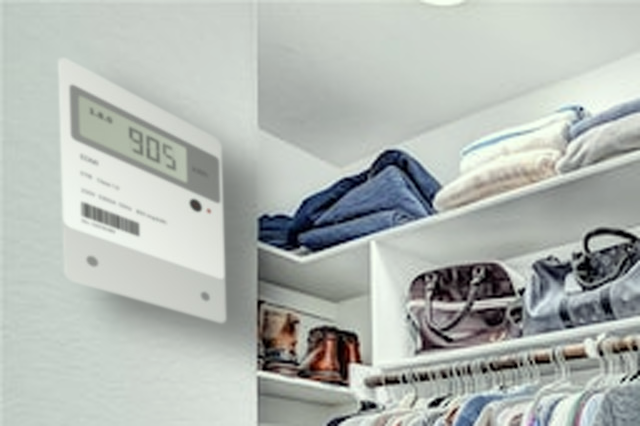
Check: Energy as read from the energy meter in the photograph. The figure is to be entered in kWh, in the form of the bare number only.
905
